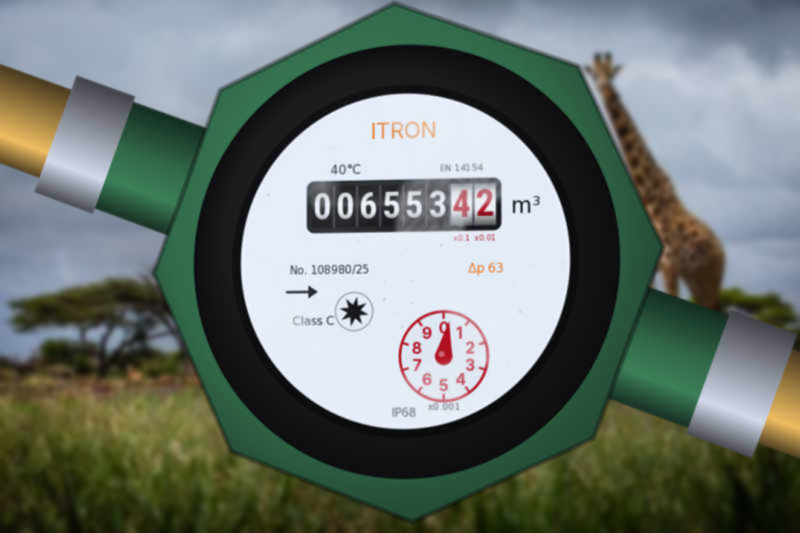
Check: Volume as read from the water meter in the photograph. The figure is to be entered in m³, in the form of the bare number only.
6553.420
